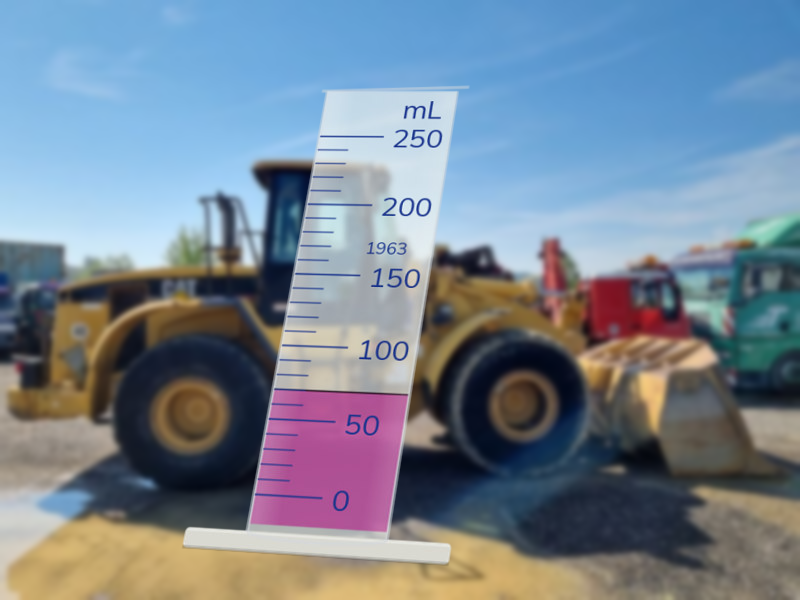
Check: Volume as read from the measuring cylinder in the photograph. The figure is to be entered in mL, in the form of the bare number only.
70
